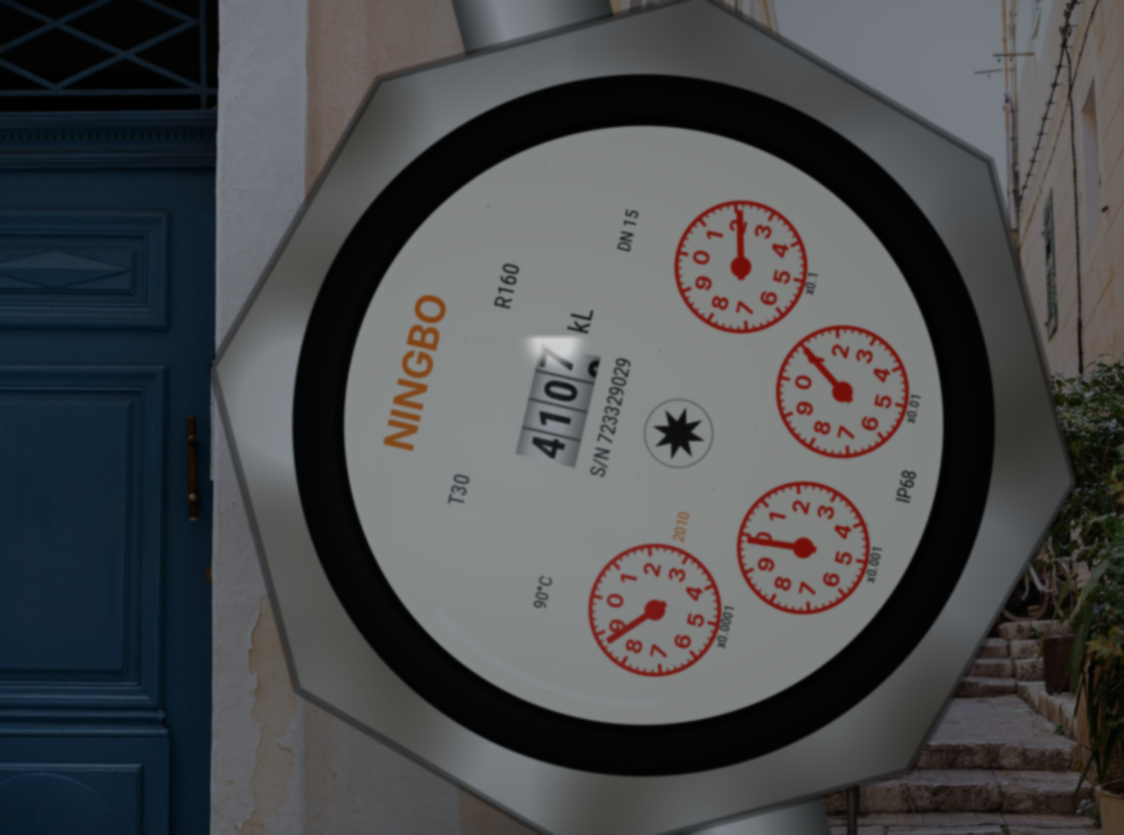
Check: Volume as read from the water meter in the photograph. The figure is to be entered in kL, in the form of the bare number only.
4107.2098
